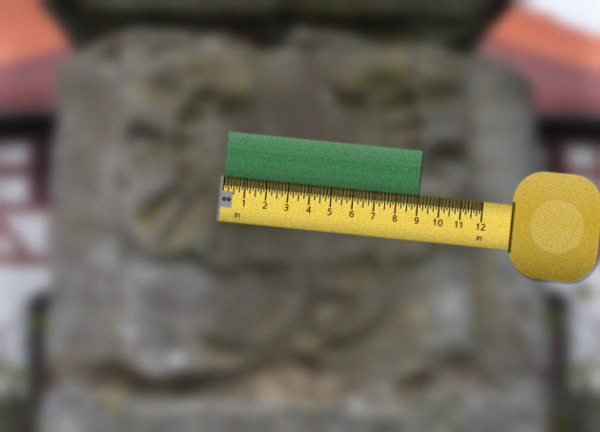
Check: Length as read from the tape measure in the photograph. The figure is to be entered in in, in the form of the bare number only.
9
